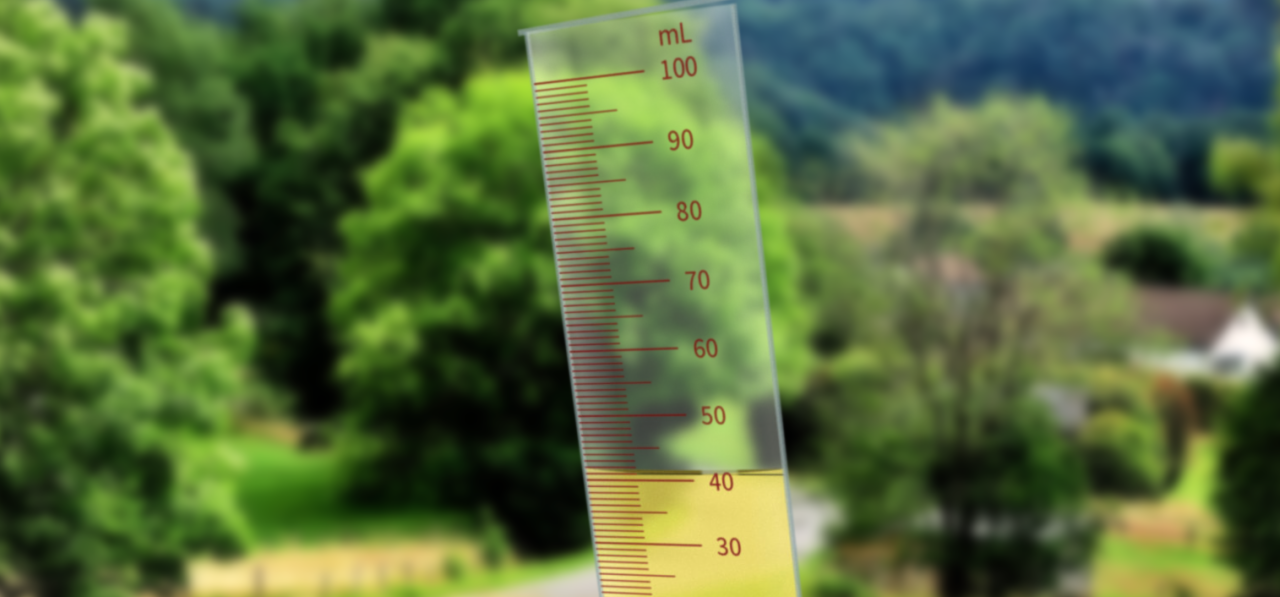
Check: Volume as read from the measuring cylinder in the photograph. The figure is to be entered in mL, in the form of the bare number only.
41
